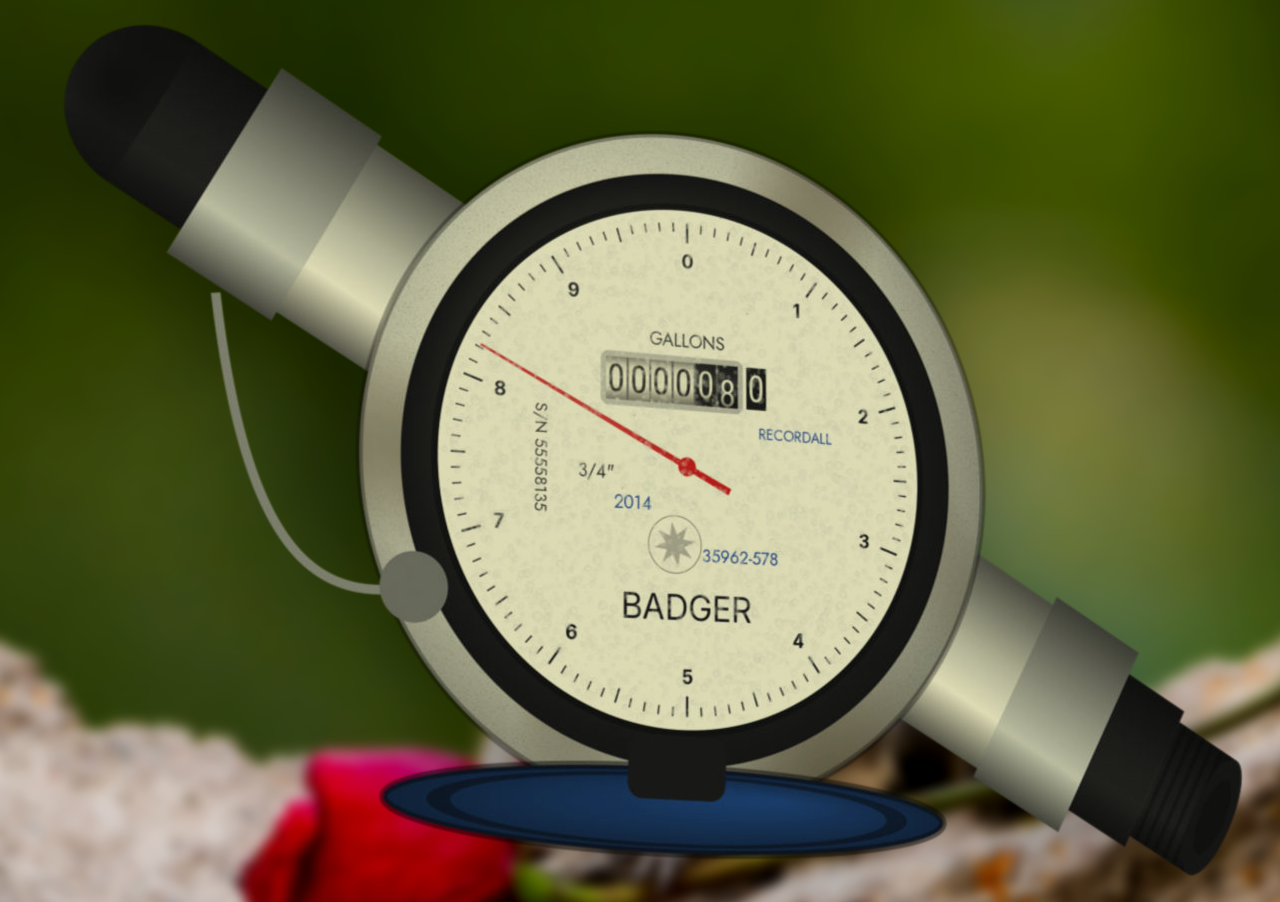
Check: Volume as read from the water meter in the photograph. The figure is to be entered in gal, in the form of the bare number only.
78.2
